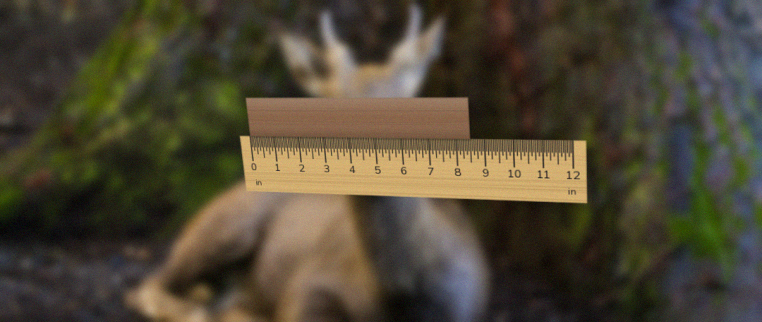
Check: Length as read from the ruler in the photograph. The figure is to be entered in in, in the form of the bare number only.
8.5
